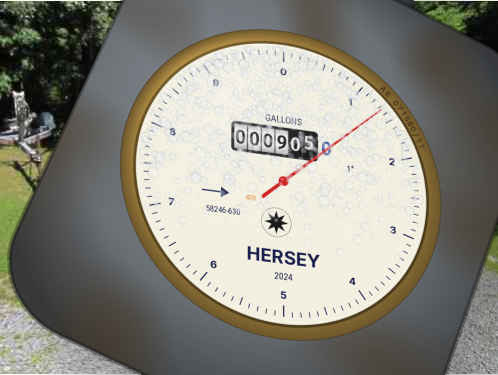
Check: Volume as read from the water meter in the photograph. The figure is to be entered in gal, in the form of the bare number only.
9051.3
